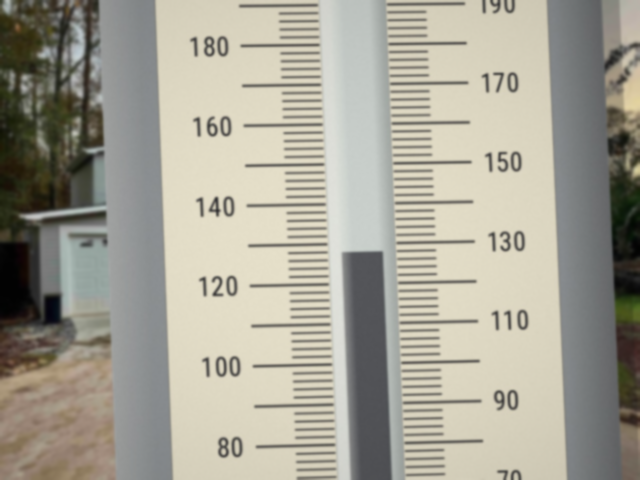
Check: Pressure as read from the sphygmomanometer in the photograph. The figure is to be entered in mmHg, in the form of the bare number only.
128
